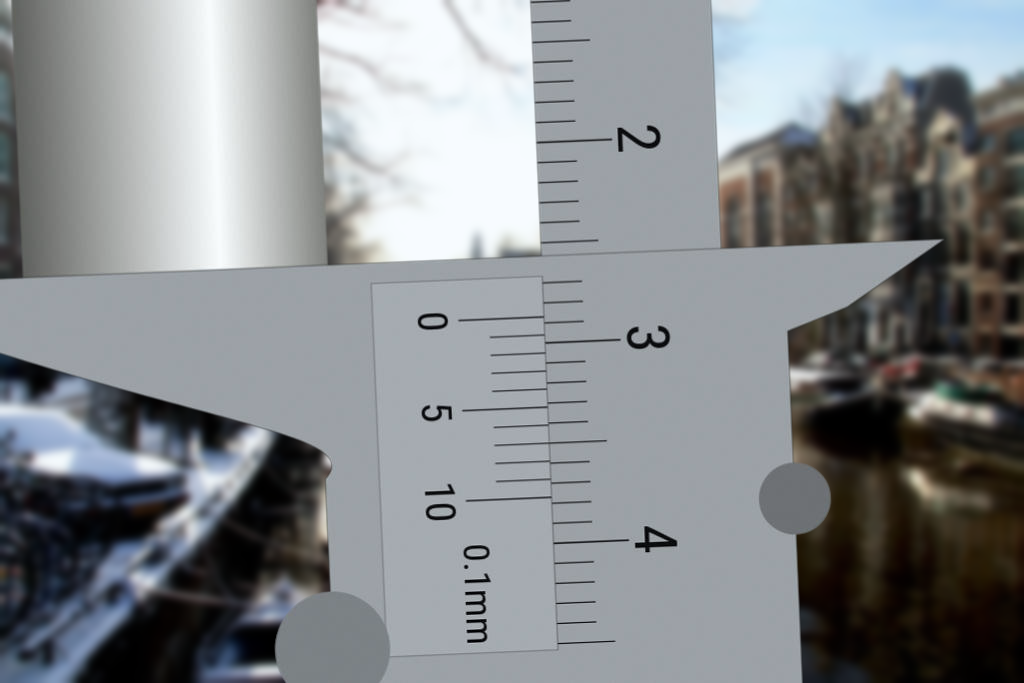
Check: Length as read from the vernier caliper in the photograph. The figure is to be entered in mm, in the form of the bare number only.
28.7
